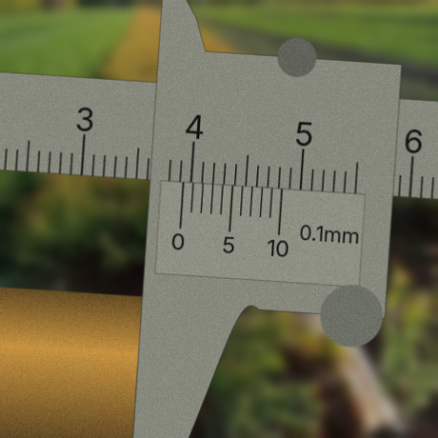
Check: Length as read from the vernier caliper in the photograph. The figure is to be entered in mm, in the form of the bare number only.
39.3
